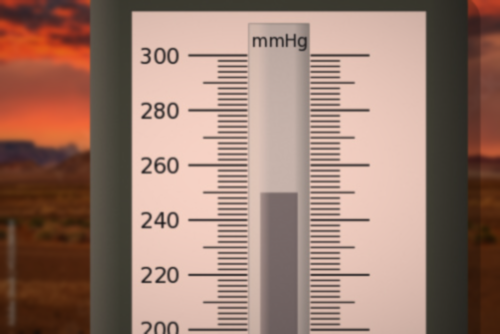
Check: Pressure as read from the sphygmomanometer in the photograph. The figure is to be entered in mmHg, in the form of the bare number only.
250
